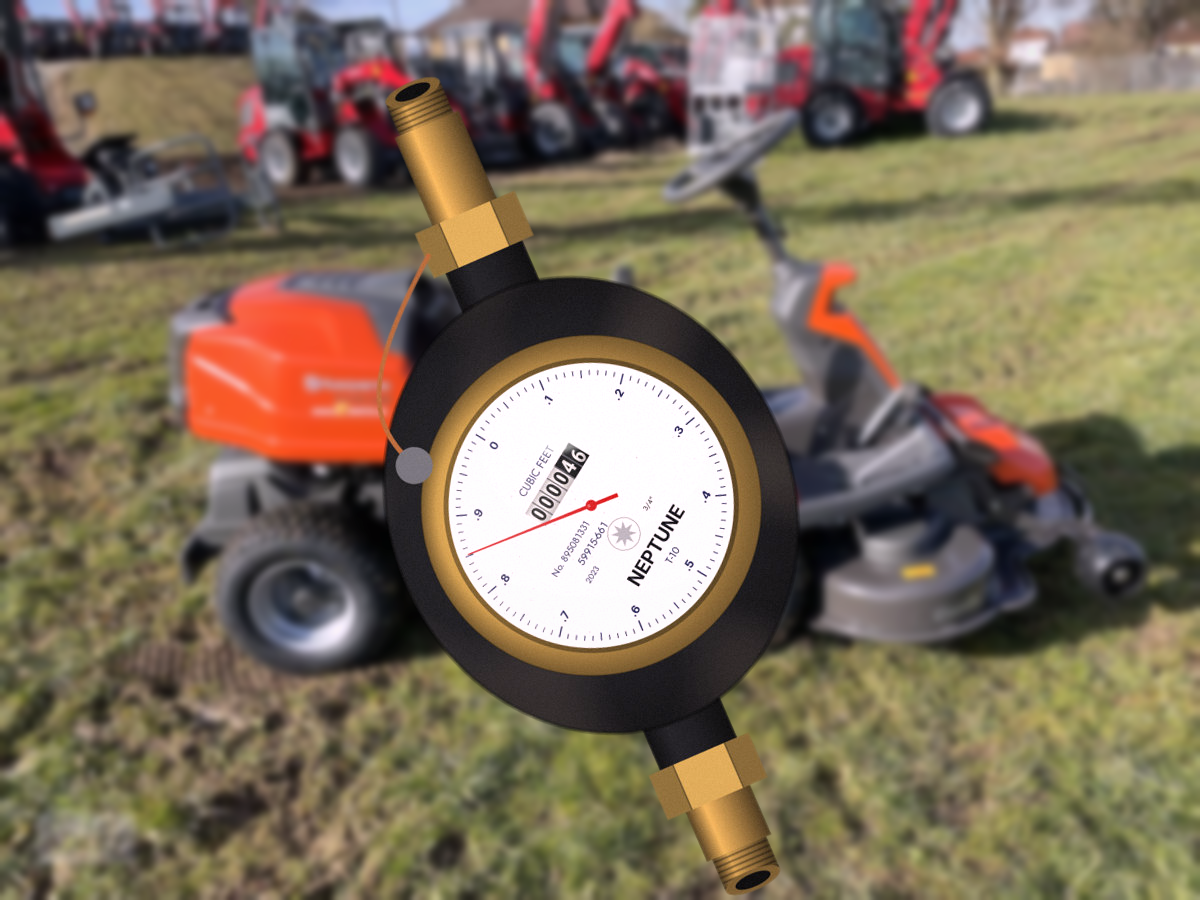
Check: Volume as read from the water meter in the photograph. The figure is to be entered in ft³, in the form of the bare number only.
45.85
